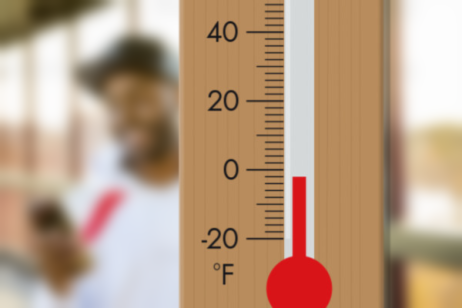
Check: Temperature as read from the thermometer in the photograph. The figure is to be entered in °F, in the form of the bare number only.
-2
